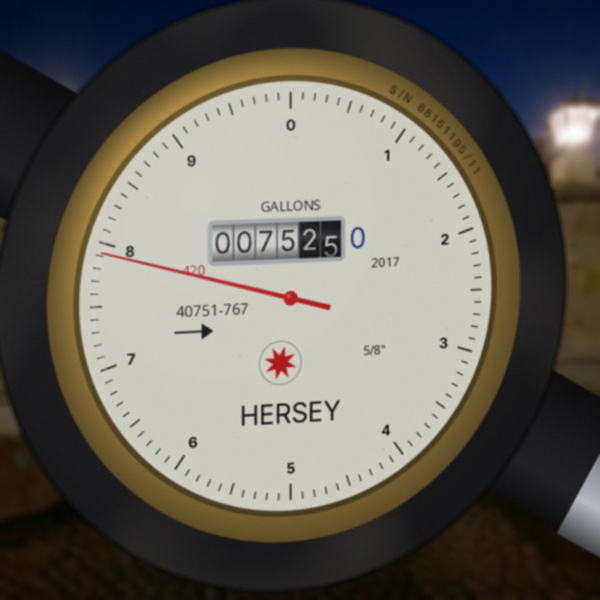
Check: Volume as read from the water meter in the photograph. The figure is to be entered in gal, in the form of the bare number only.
75247.9
